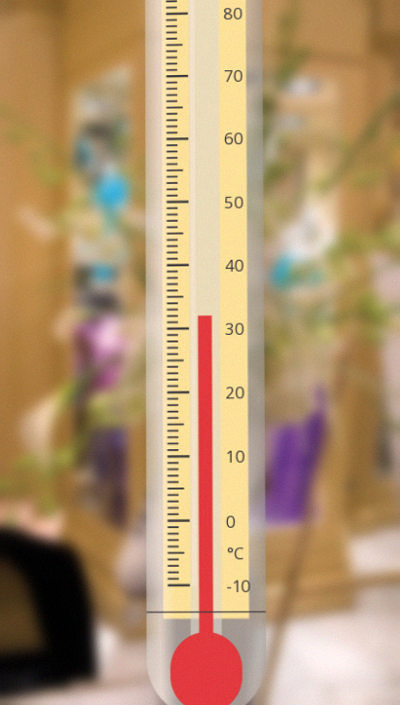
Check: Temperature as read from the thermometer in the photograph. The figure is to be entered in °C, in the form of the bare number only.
32
